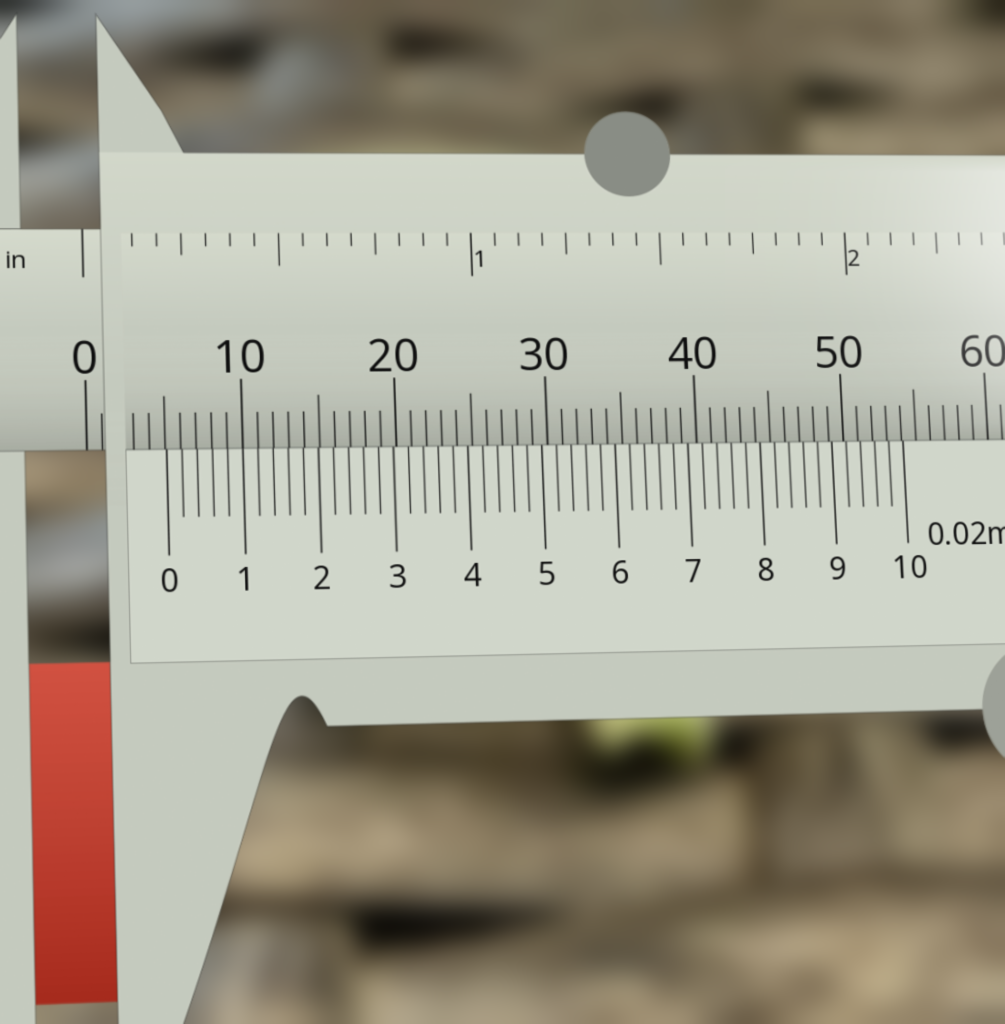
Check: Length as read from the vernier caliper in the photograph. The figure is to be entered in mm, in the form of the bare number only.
5.1
